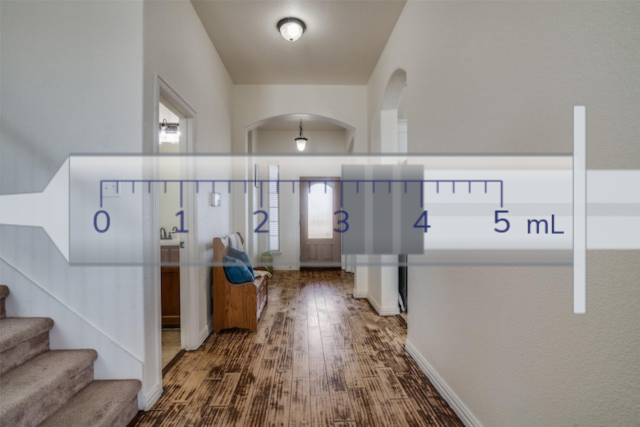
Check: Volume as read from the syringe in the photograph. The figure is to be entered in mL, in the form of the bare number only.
3
